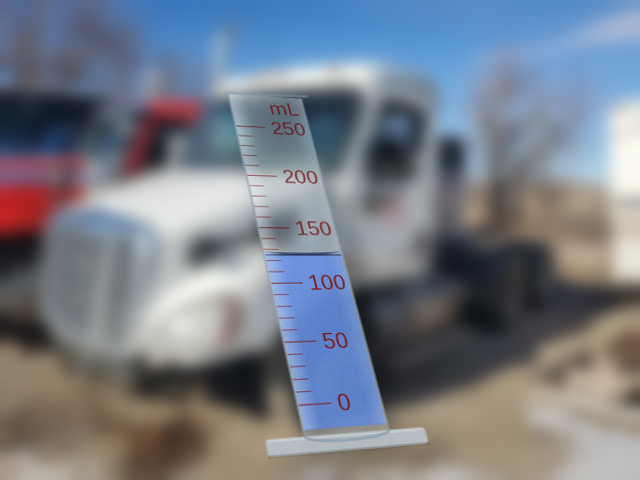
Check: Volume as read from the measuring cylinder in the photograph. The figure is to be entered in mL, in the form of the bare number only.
125
